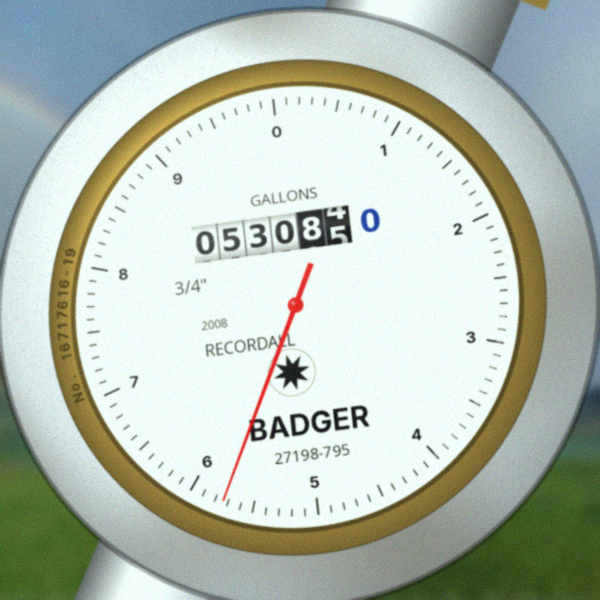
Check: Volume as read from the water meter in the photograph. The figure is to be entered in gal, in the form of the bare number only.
530845.7
